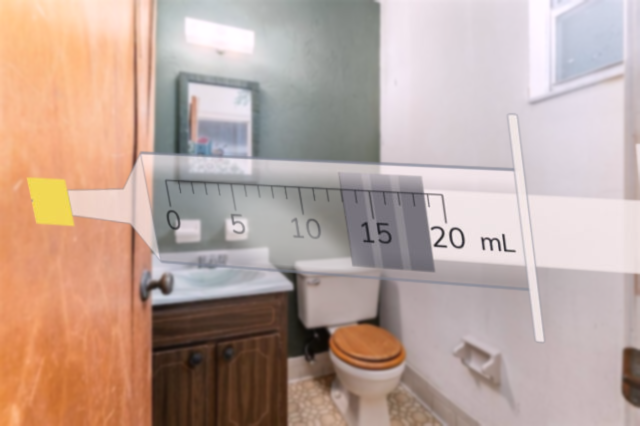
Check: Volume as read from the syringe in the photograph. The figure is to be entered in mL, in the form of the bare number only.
13
